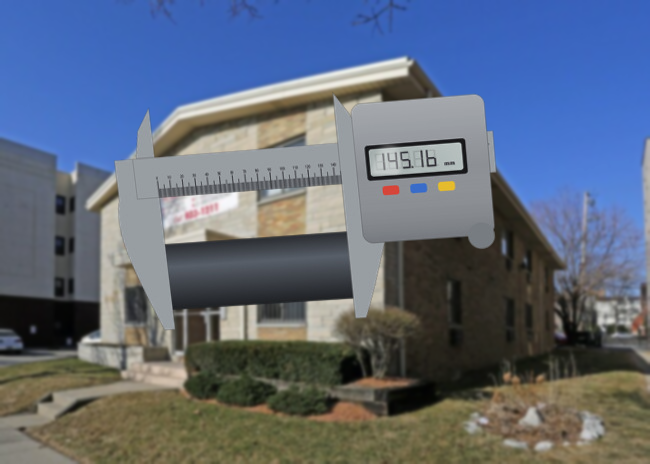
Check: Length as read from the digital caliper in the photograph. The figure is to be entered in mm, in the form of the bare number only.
145.16
